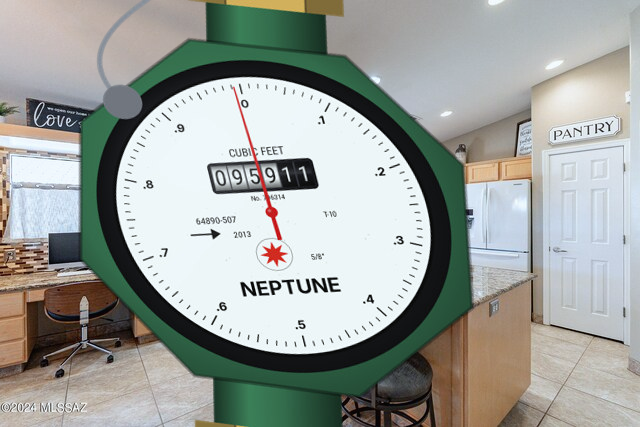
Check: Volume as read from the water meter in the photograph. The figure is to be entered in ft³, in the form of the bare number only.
95910.99
